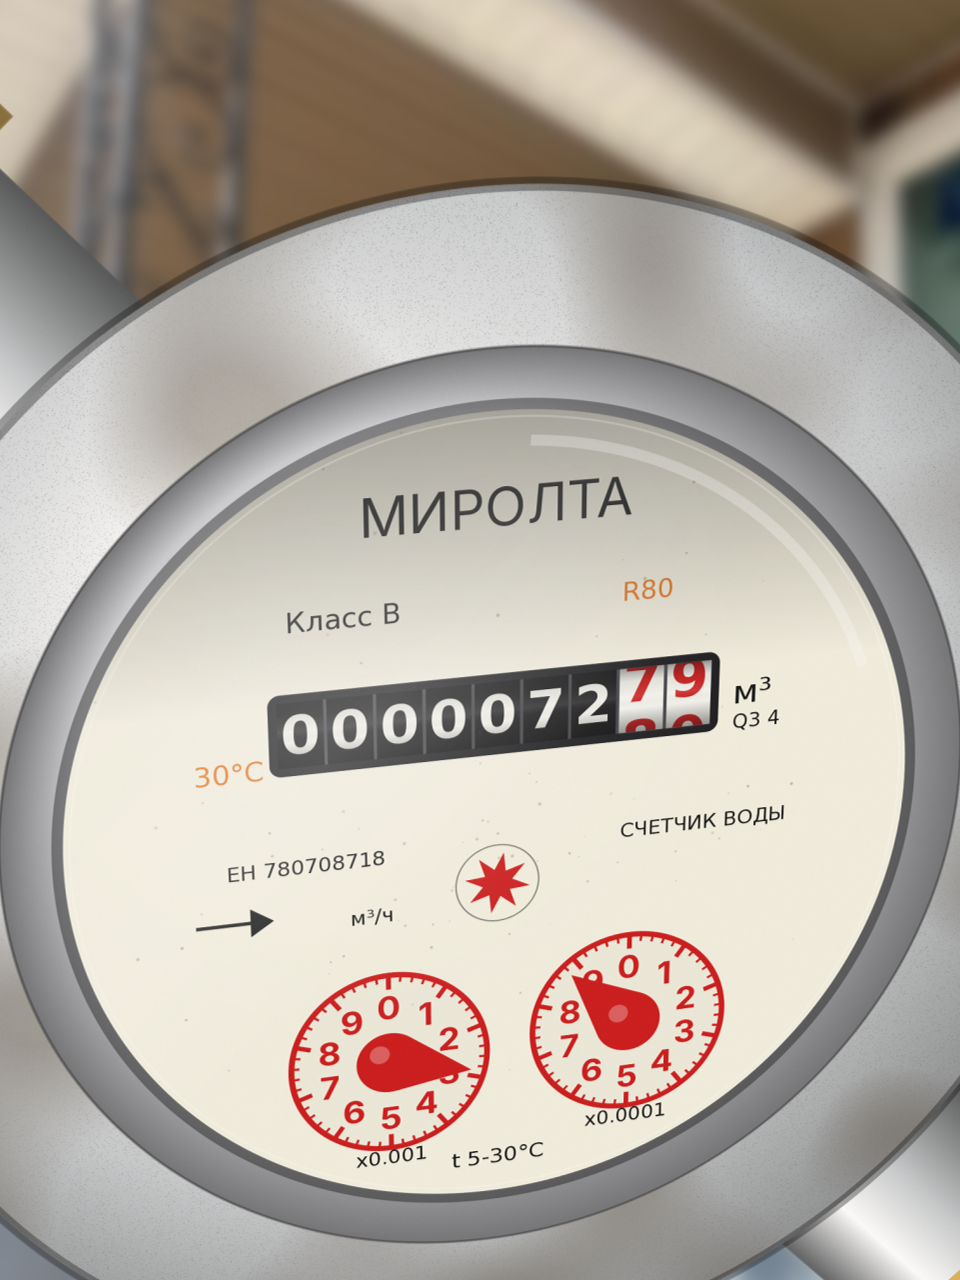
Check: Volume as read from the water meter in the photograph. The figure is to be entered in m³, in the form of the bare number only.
72.7928
